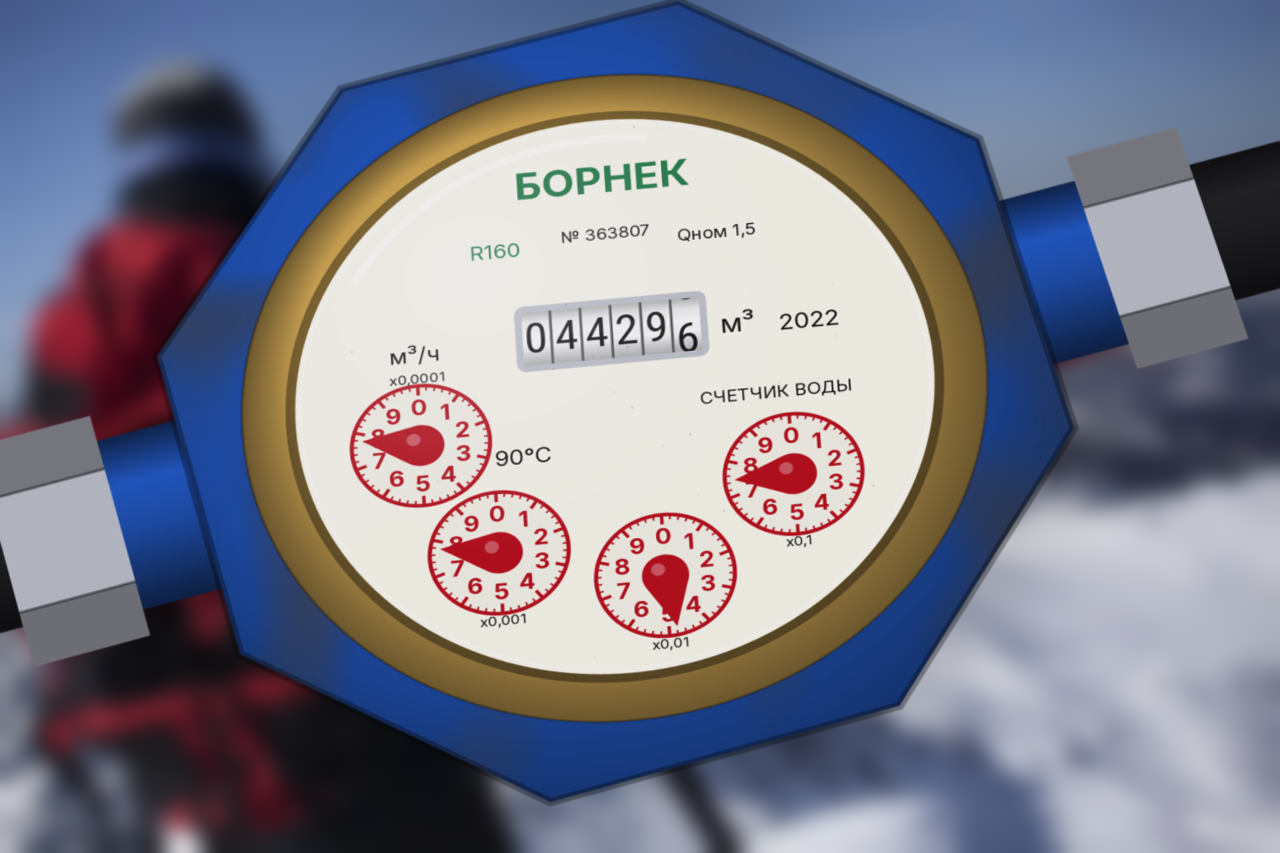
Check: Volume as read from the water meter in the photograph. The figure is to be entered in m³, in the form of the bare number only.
44295.7477
